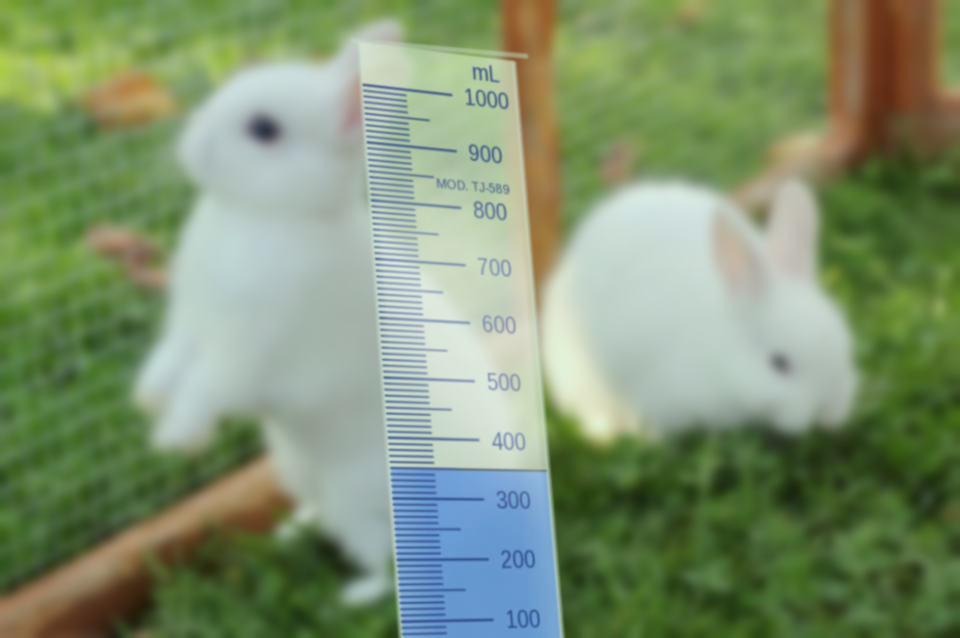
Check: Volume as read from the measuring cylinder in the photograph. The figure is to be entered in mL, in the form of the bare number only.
350
